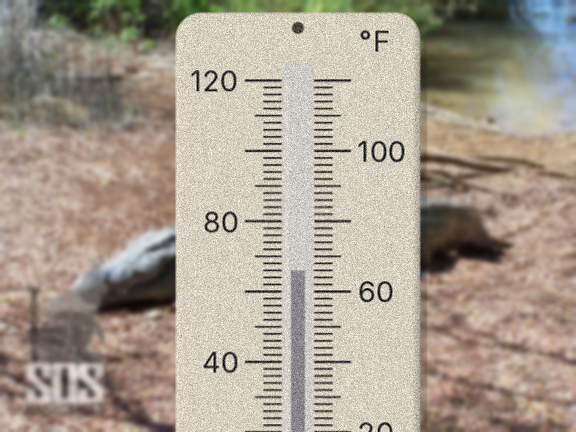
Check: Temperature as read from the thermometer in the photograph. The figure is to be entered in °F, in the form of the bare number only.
66
